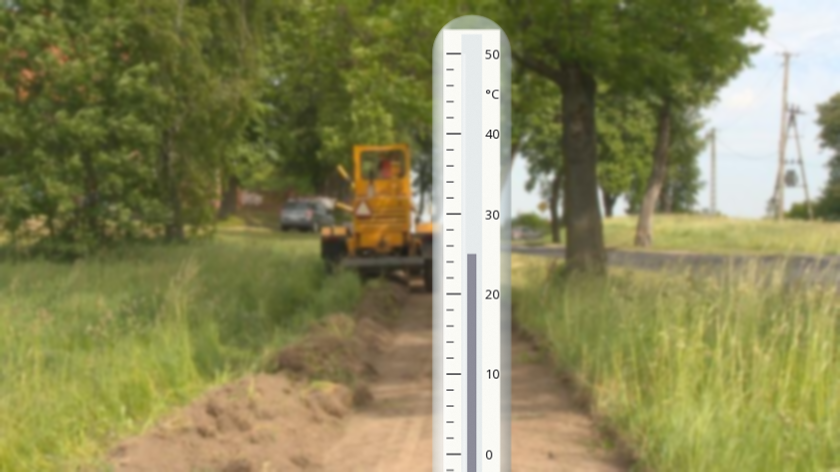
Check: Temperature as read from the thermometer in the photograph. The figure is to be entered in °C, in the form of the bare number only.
25
